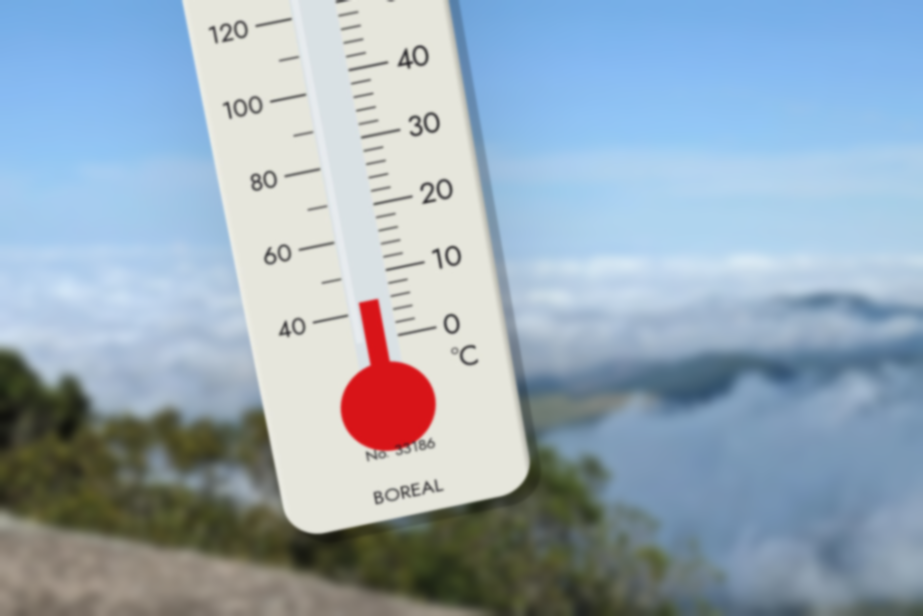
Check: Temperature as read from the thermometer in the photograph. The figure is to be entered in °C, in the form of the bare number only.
6
